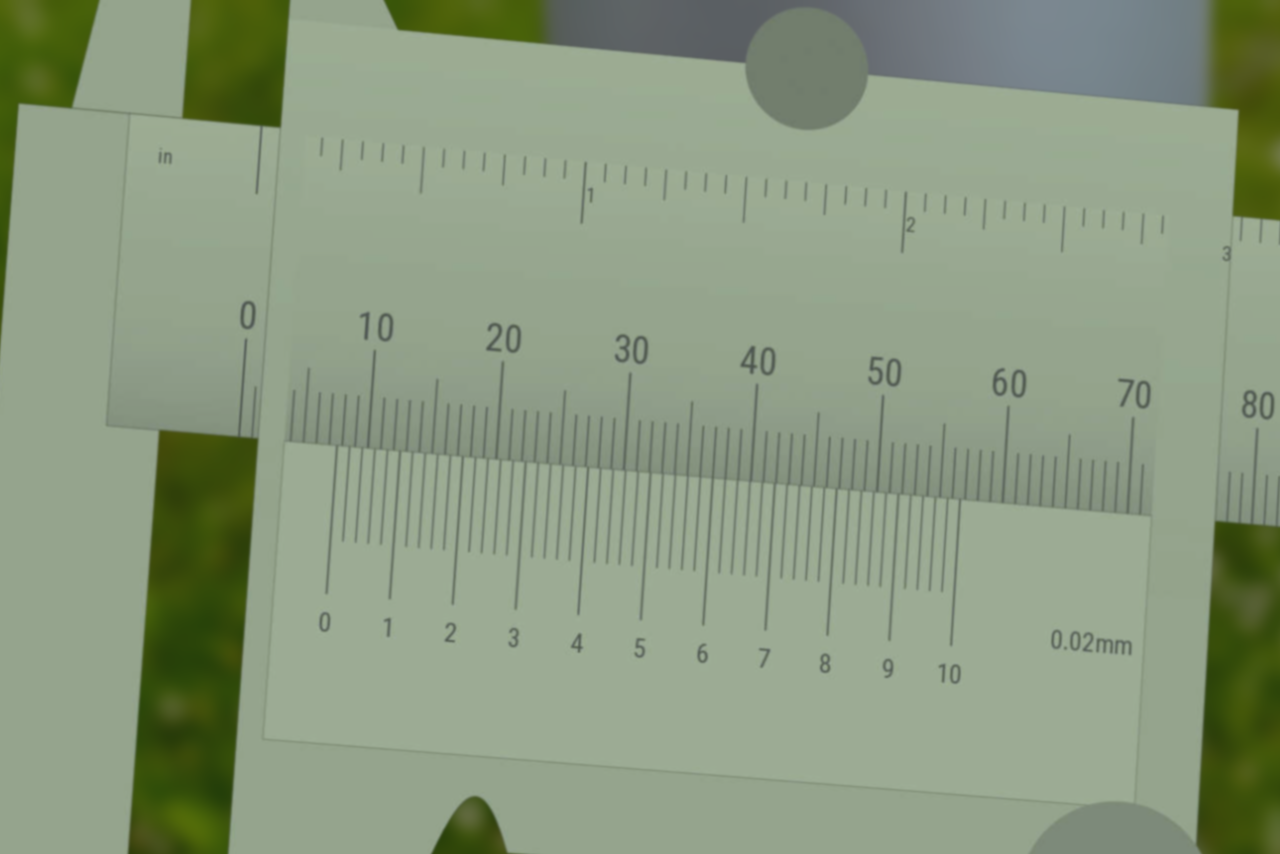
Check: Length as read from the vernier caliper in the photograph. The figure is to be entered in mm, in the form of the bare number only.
7.6
